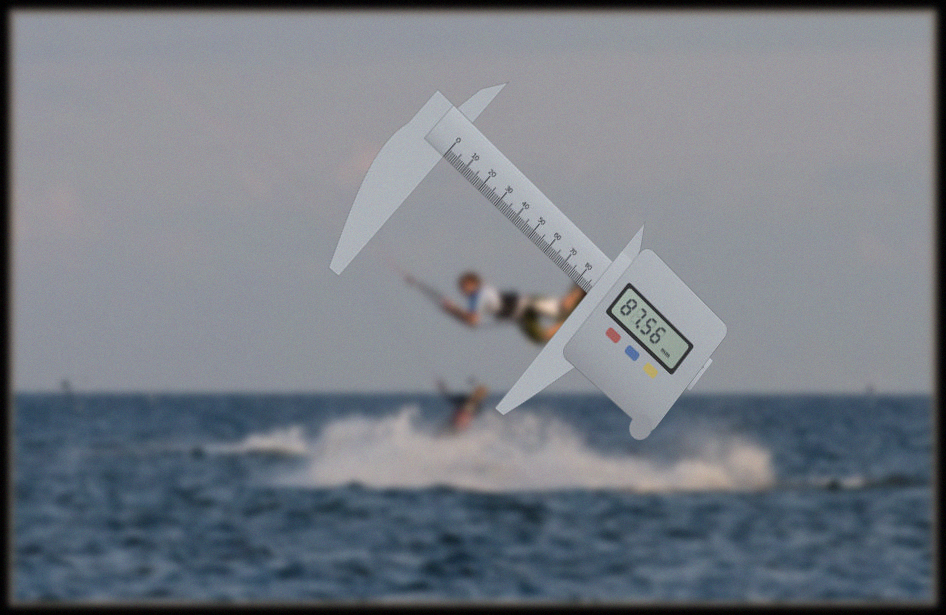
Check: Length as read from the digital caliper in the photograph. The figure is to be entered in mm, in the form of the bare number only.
87.56
